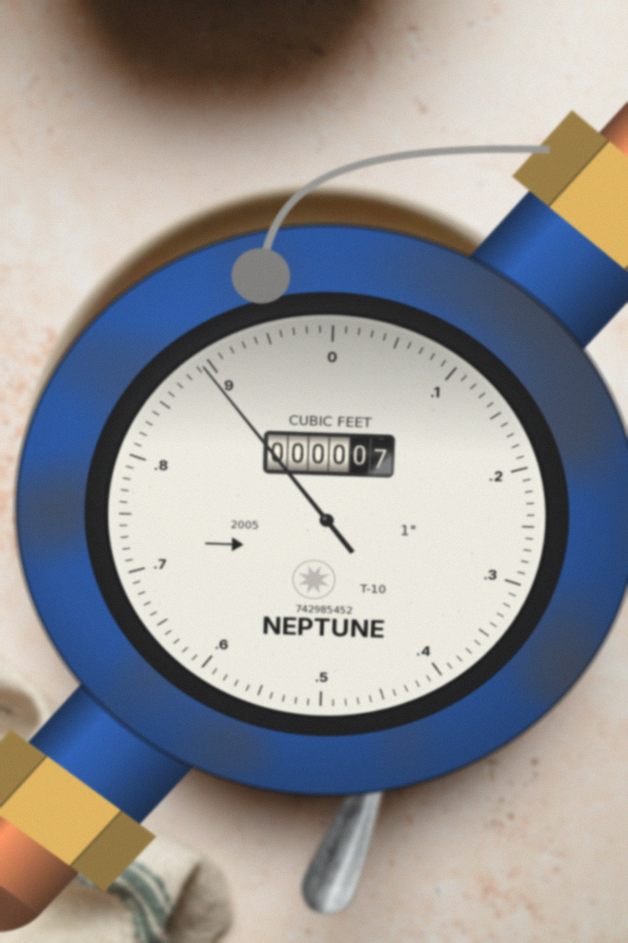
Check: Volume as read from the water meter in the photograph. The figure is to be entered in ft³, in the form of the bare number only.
6.89
